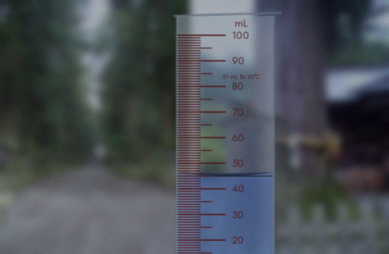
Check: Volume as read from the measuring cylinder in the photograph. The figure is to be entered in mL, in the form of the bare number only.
45
